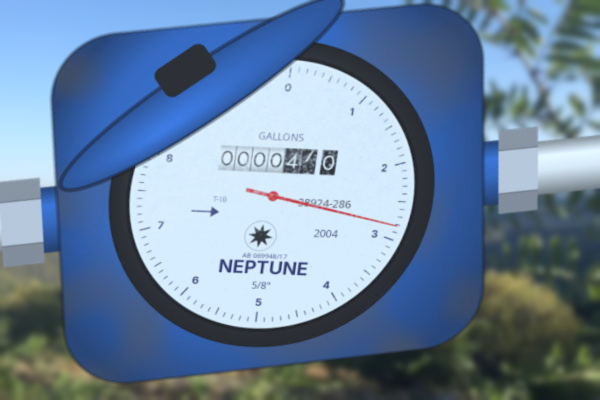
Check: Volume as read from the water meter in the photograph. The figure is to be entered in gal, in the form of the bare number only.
472.8
